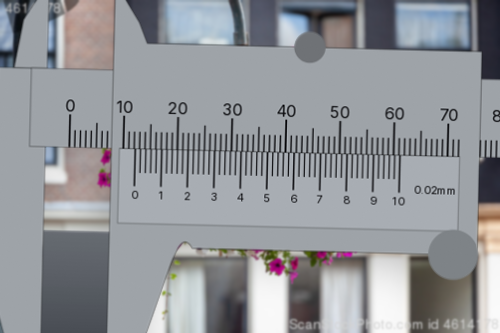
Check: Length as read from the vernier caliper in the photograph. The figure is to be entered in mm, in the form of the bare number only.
12.2
